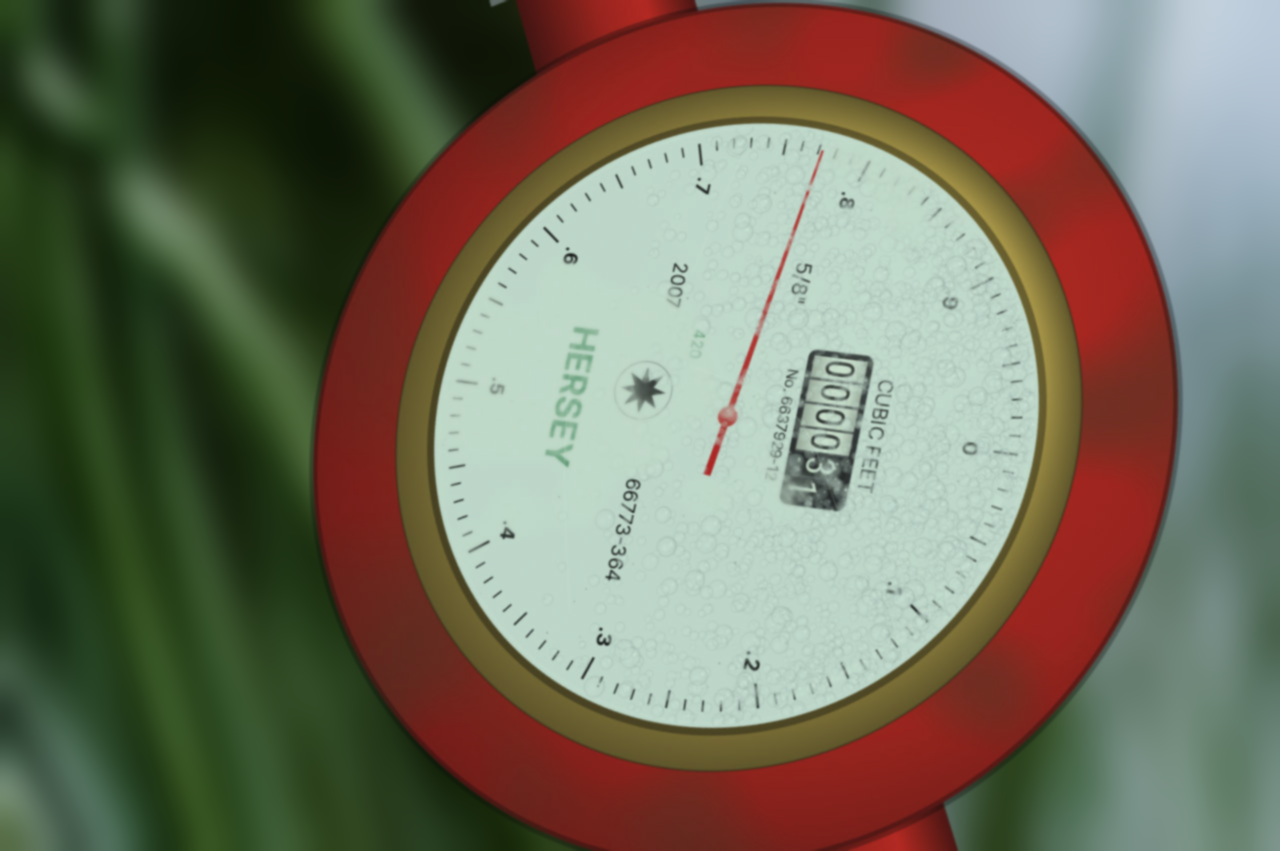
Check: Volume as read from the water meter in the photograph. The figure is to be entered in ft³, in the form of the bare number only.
30.77
